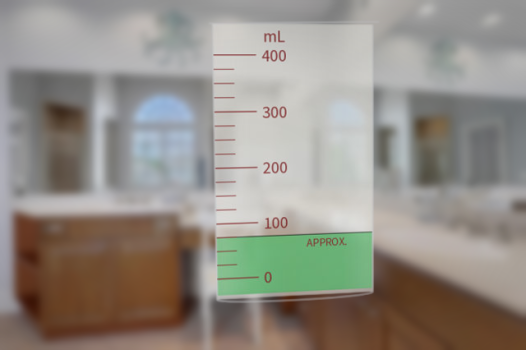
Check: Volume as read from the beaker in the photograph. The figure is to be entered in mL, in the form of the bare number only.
75
